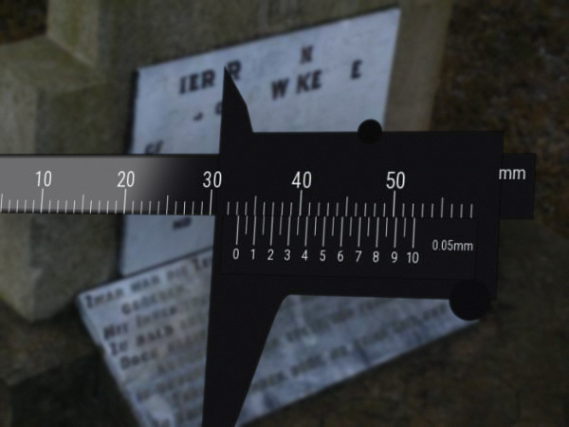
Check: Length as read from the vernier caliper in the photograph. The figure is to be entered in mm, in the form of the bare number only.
33.2
